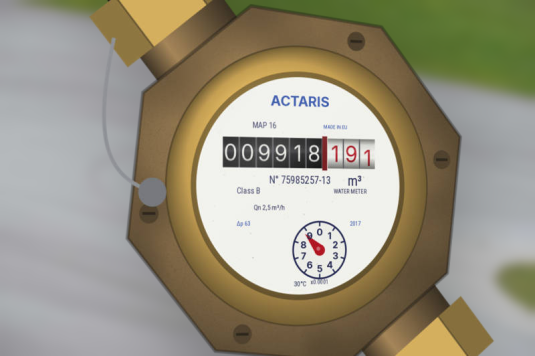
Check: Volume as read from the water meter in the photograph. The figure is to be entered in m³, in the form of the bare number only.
9918.1908
